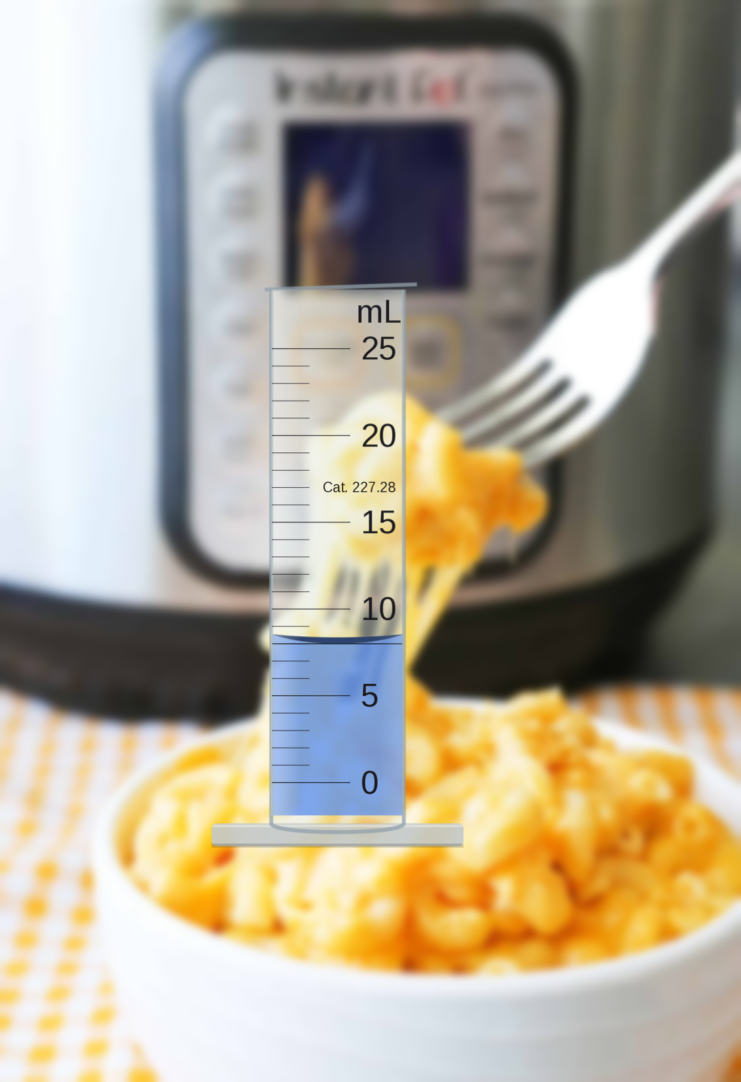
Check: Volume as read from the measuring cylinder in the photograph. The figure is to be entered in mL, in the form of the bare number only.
8
